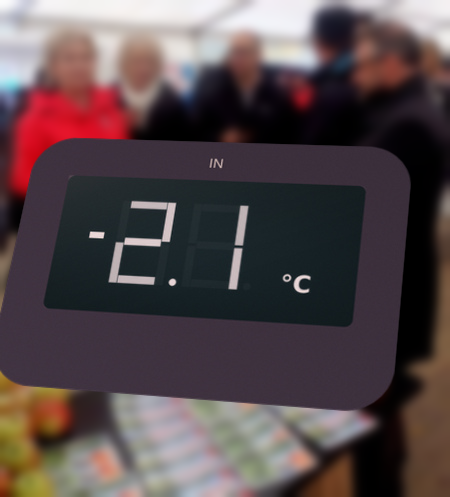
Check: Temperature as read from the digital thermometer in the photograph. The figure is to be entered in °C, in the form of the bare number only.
-2.1
